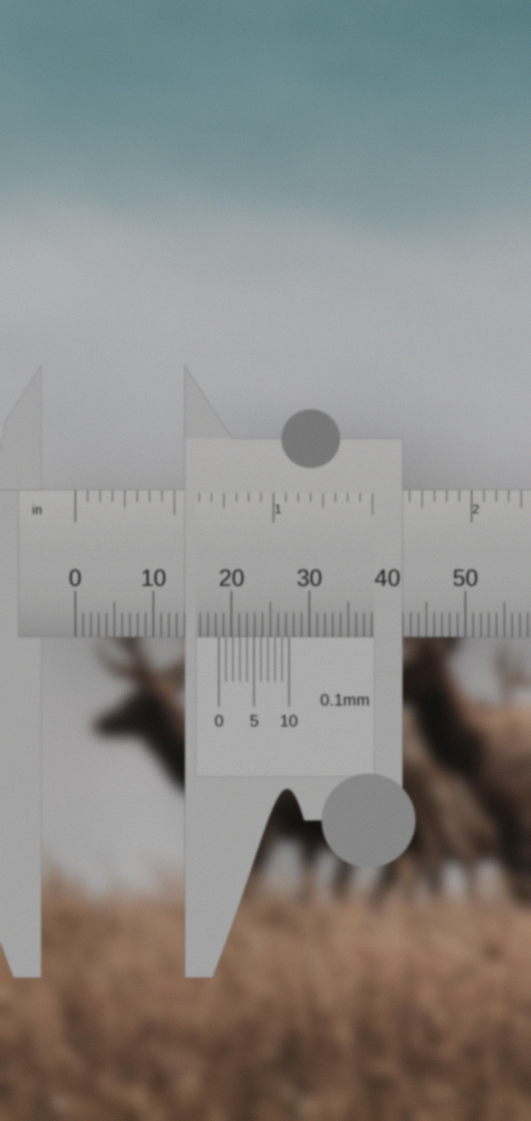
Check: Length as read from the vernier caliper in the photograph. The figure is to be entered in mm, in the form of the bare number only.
18.4
